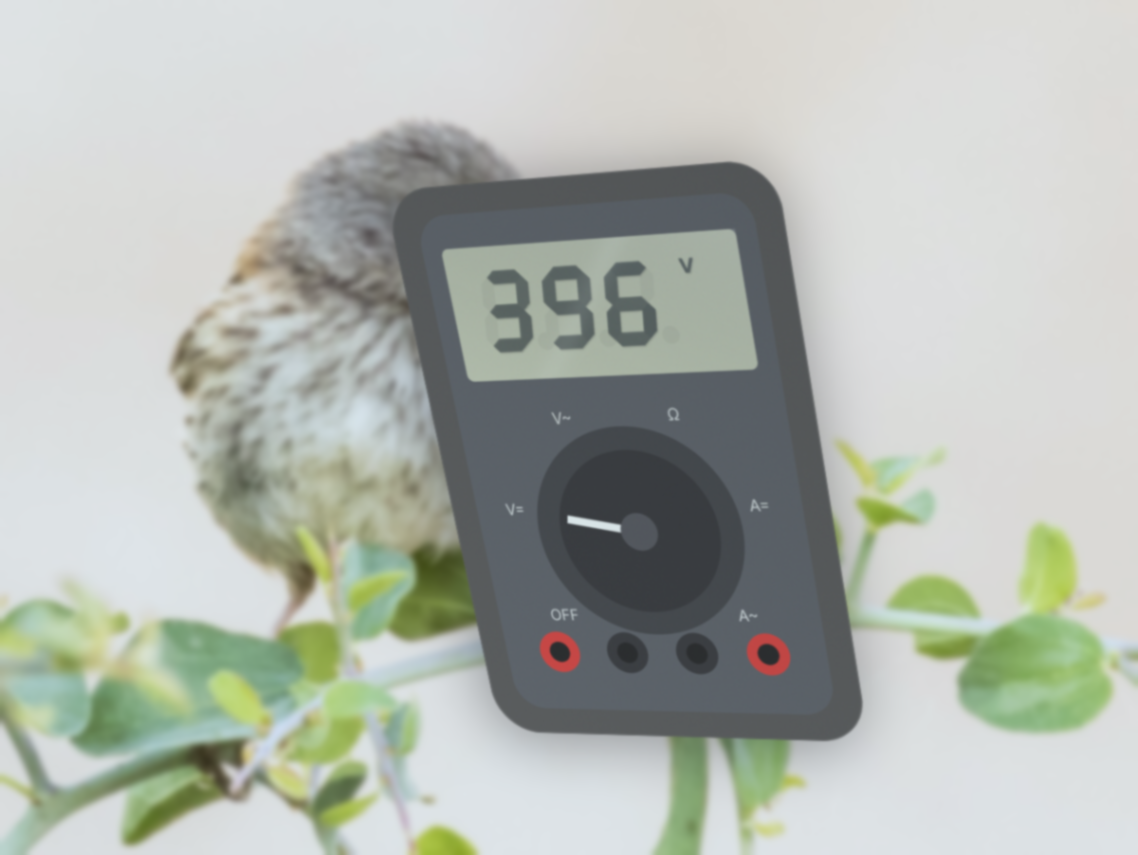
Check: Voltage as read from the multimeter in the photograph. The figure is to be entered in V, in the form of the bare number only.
396
